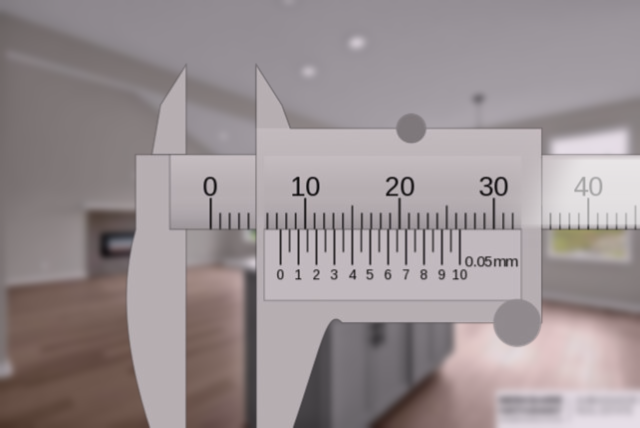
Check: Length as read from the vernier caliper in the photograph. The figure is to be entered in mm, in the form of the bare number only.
7.4
